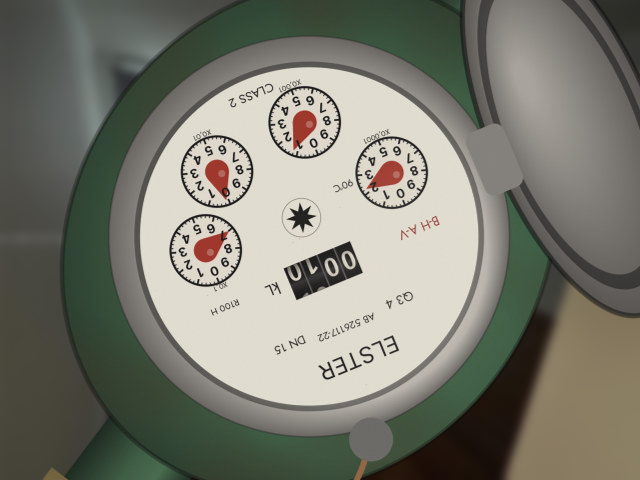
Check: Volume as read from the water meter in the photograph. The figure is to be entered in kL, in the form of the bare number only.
9.7012
